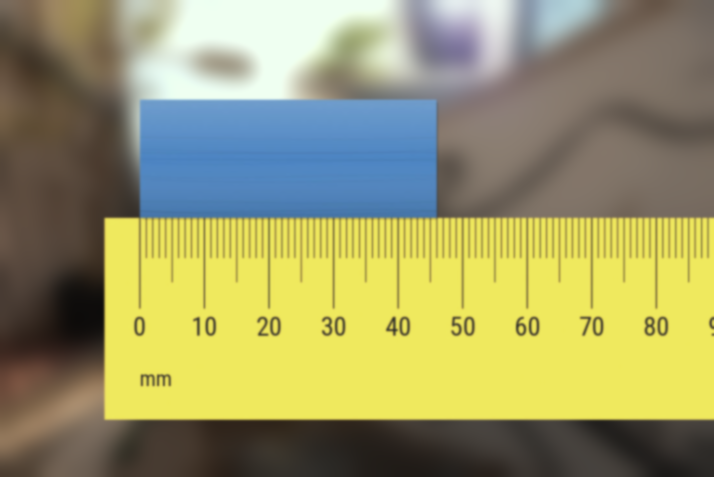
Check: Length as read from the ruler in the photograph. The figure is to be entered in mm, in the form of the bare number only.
46
